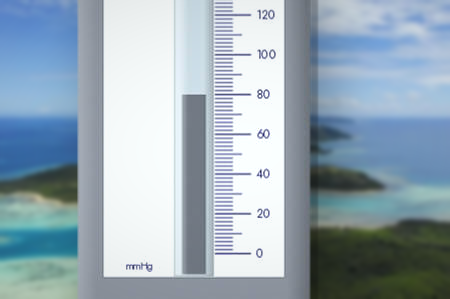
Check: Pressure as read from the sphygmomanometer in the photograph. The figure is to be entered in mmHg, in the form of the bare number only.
80
